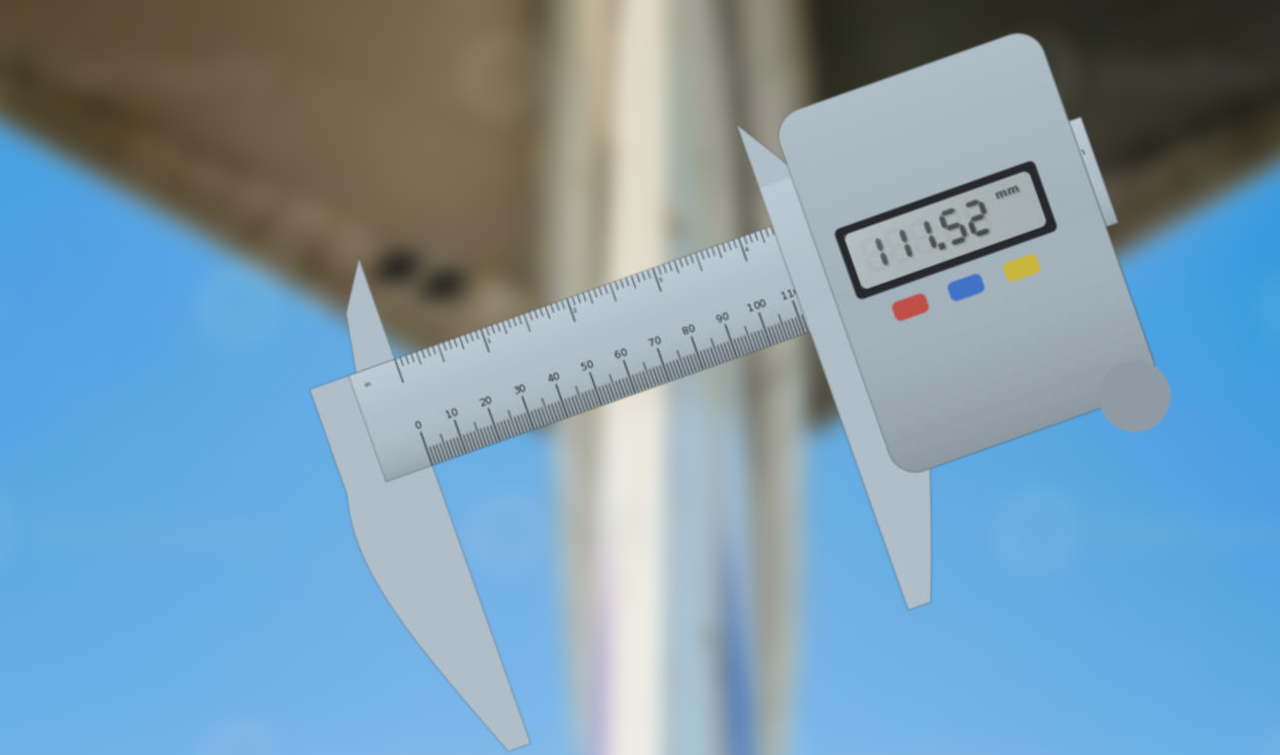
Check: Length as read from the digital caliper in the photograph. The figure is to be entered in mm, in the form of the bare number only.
111.52
